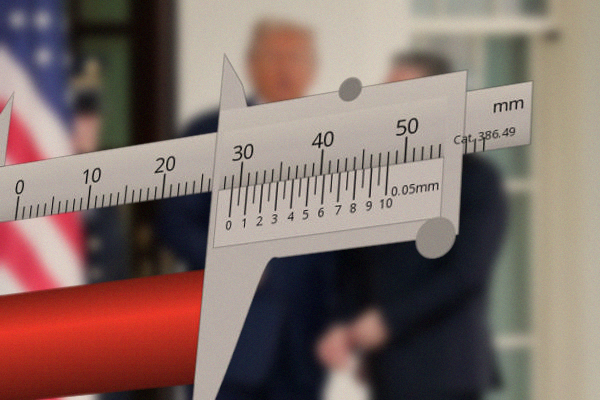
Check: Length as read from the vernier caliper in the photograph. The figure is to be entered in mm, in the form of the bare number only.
29.0
